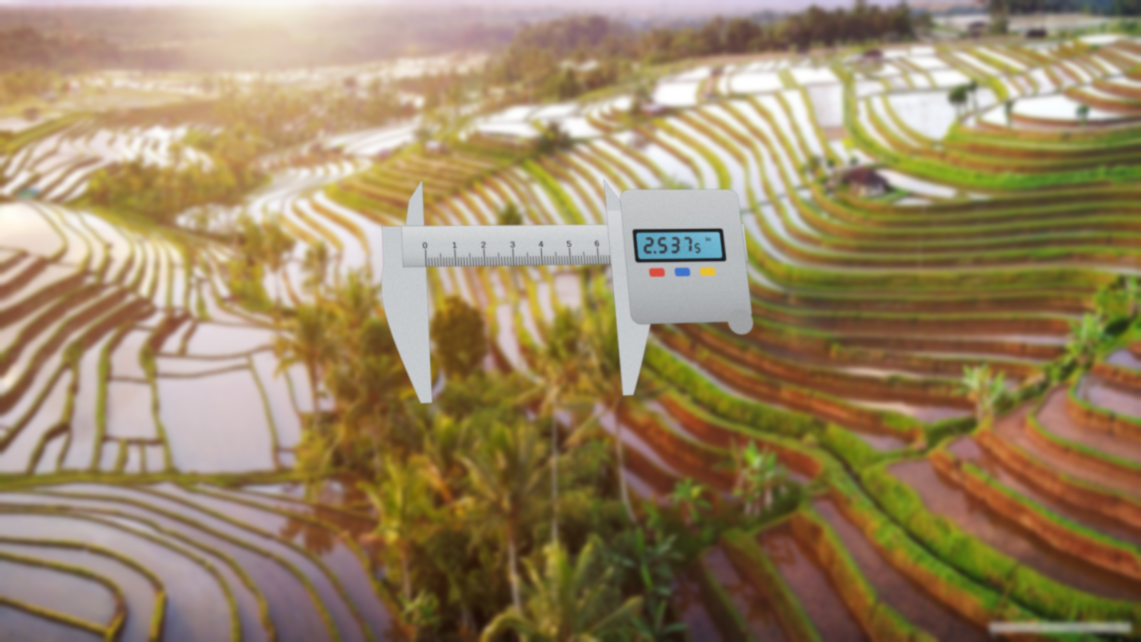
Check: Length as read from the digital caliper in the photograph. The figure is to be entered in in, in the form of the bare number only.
2.5375
